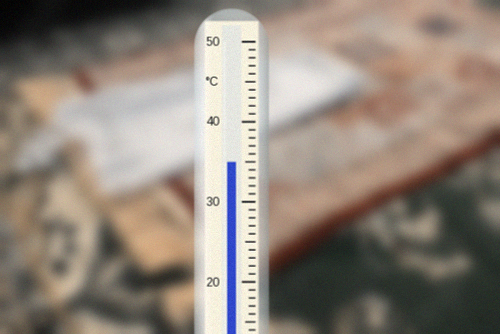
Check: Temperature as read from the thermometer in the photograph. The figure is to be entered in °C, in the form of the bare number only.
35
